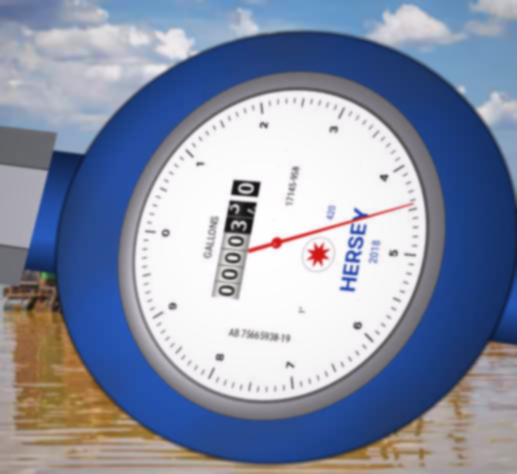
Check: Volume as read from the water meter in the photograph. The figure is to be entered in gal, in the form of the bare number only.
334.4
